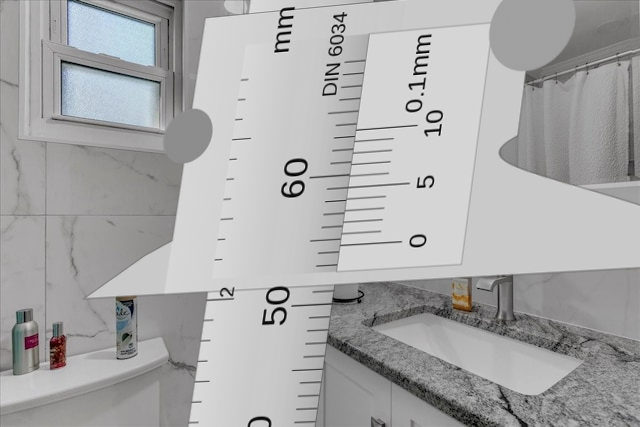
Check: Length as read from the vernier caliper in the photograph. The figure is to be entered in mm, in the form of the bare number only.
54.5
